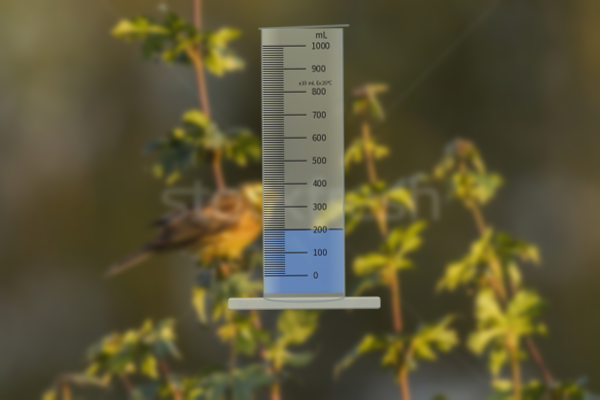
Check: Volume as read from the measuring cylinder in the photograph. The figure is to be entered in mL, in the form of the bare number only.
200
